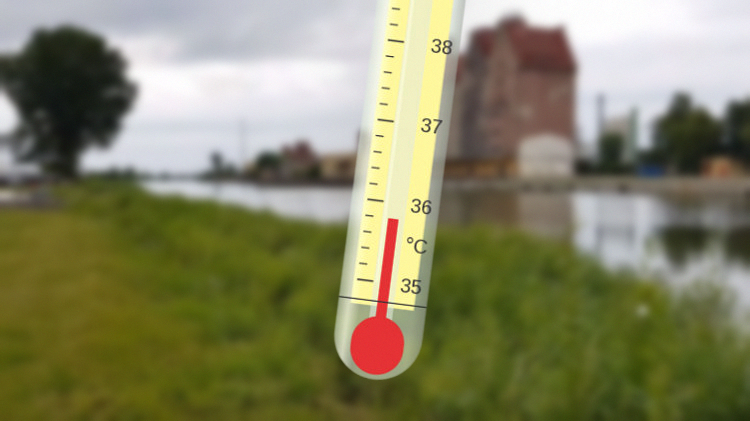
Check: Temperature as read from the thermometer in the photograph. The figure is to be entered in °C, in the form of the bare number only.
35.8
